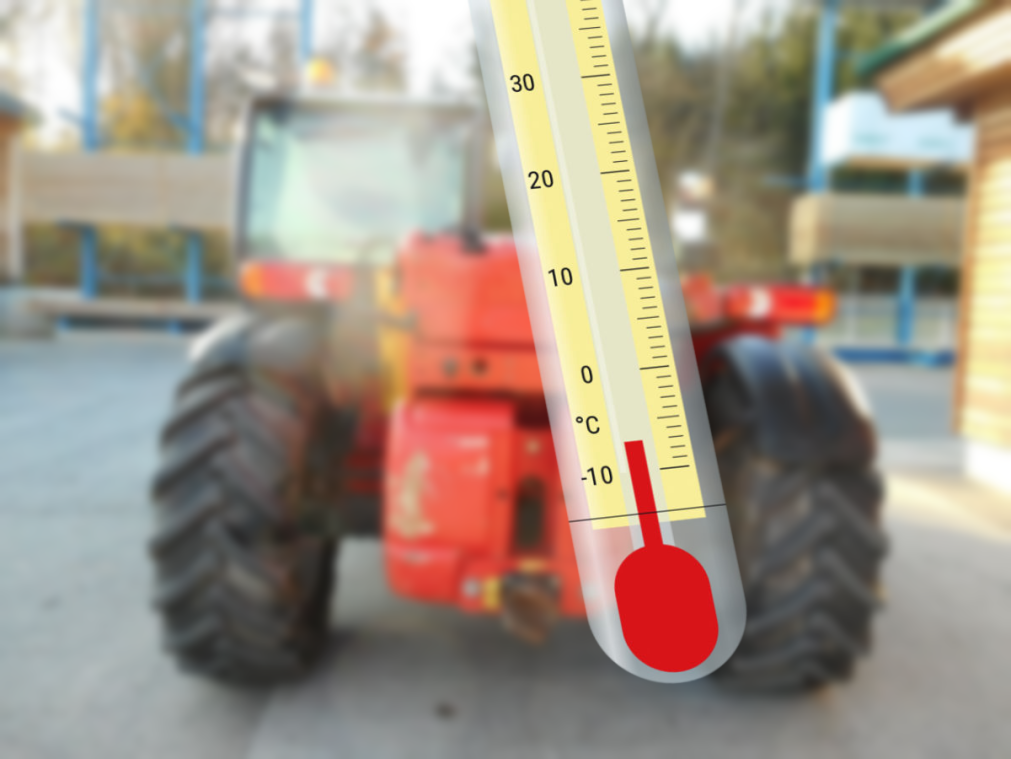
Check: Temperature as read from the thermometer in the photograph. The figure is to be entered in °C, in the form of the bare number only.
-7
